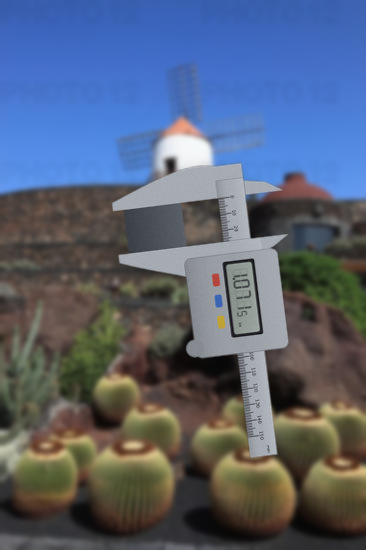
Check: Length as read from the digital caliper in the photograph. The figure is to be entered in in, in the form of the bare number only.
1.0715
